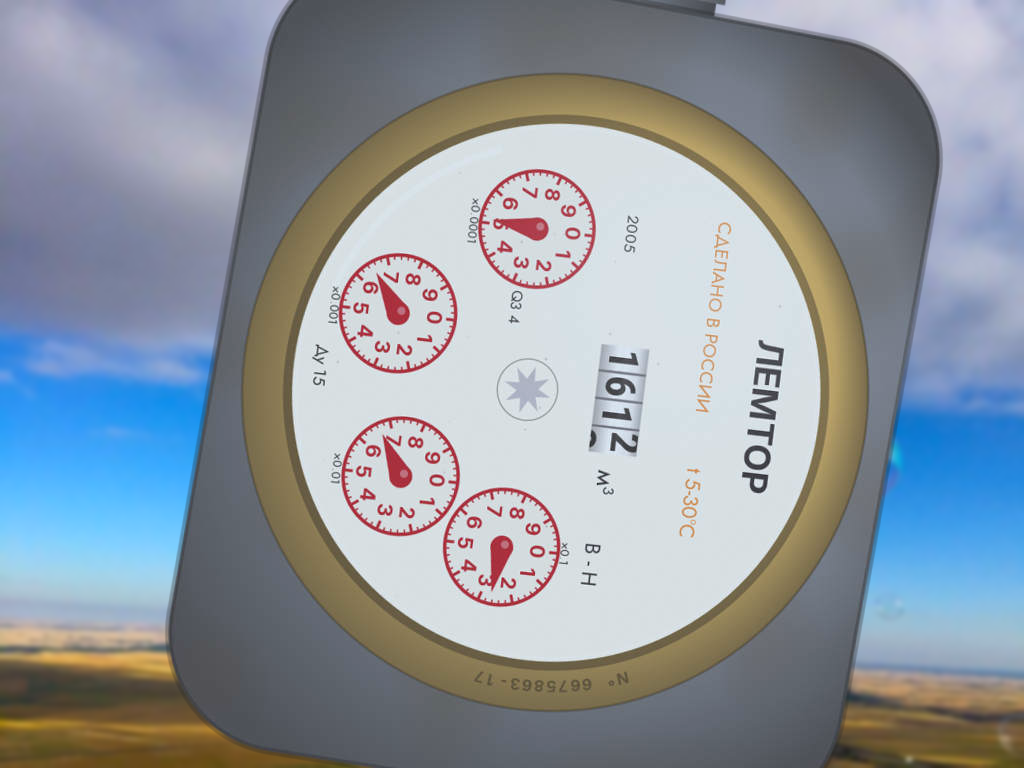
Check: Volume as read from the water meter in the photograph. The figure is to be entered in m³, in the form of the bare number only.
1612.2665
